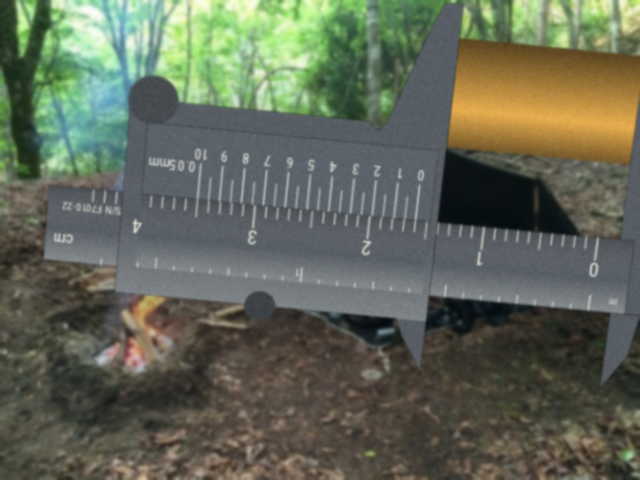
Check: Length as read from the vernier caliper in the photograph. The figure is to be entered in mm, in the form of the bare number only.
16.0
